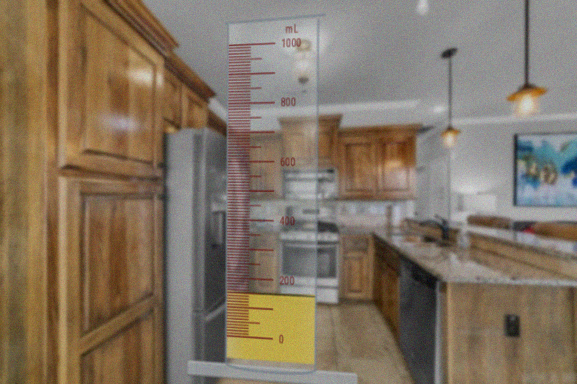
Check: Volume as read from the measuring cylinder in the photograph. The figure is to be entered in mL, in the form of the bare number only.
150
